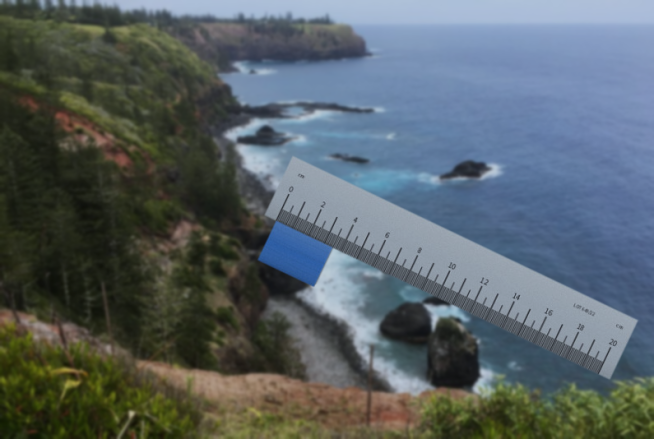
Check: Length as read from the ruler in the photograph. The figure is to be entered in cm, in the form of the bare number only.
3.5
